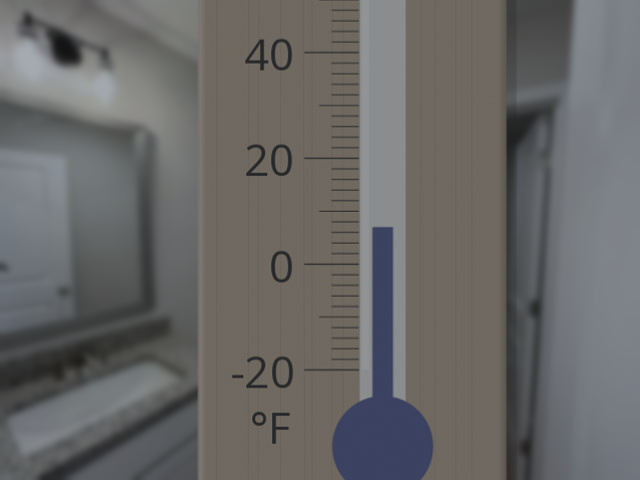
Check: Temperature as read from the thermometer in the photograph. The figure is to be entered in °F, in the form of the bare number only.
7
